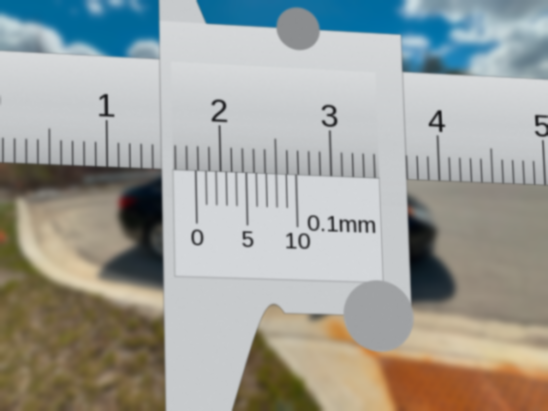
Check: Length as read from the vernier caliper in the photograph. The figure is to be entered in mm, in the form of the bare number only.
17.8
